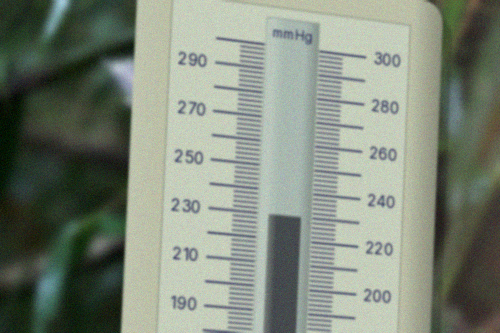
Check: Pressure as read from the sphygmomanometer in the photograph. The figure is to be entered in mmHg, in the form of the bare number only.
230
